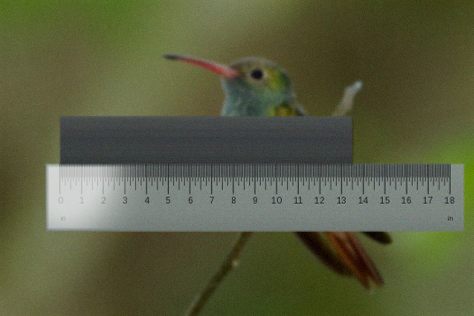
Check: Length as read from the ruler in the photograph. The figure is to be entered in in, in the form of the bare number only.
13.5
